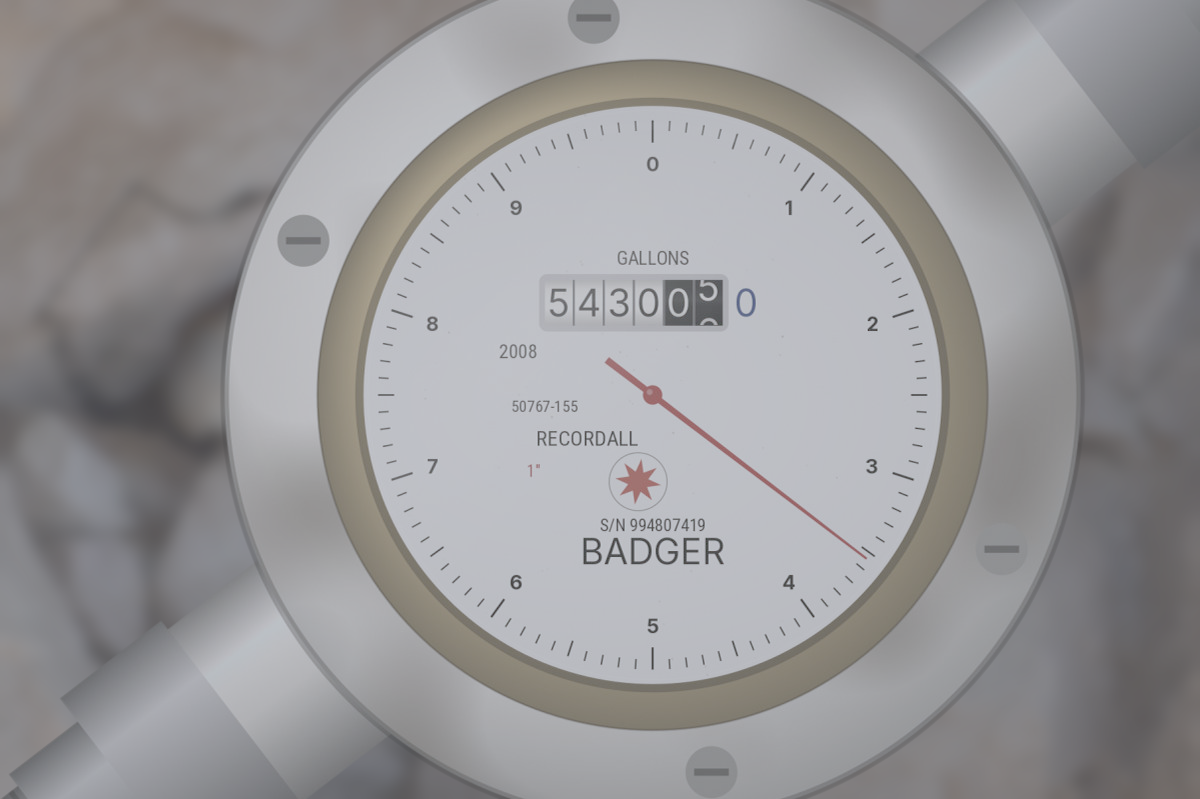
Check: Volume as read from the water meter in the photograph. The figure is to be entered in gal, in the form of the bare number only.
5430053.5
